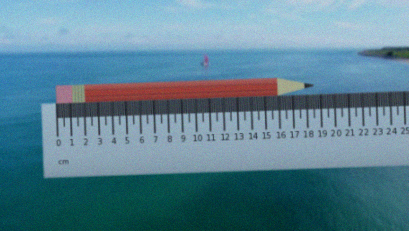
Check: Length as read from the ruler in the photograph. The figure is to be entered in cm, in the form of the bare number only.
18.5
